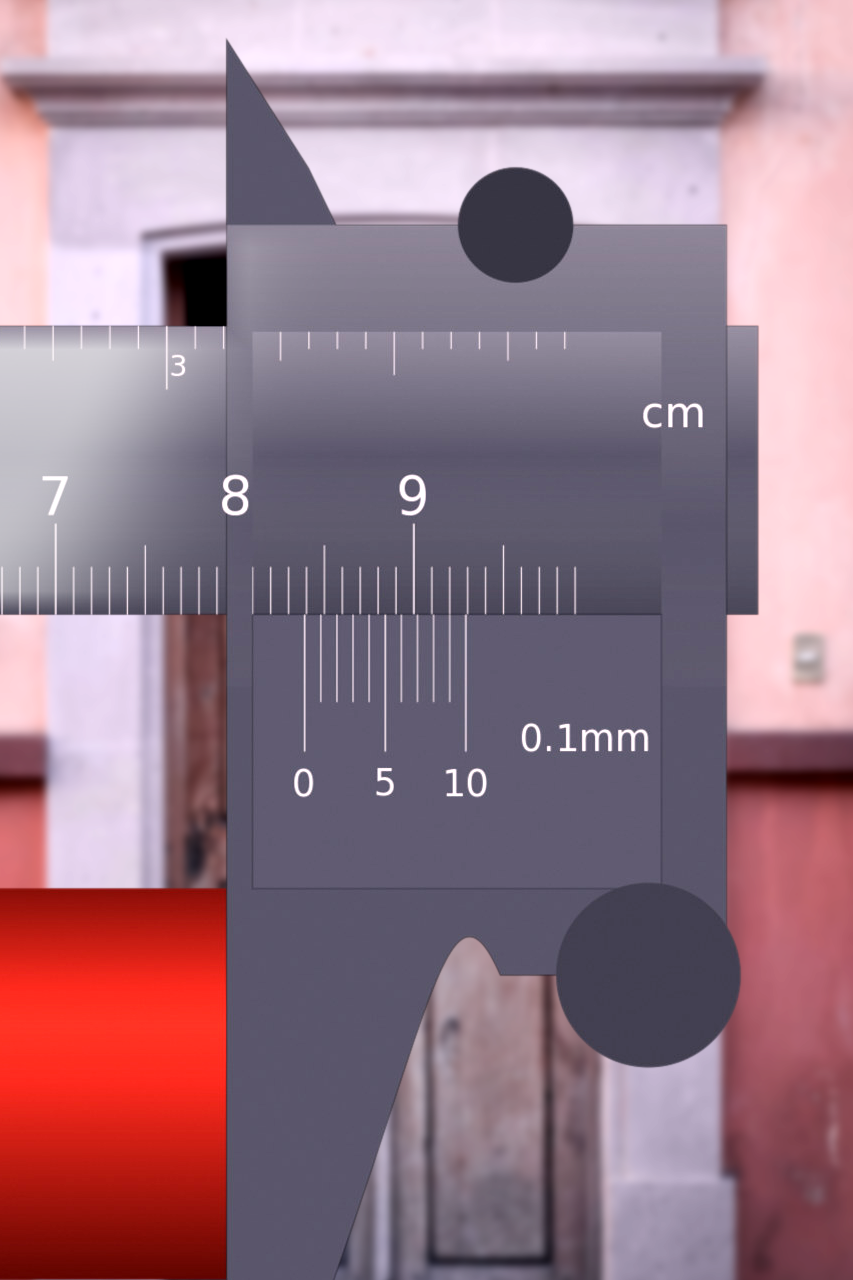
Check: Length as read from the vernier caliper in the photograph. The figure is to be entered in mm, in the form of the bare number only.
83.9
